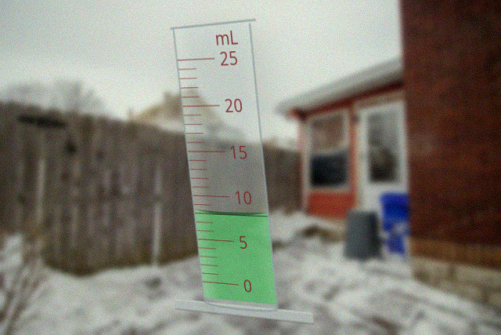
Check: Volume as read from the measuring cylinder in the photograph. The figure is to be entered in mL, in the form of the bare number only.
8
